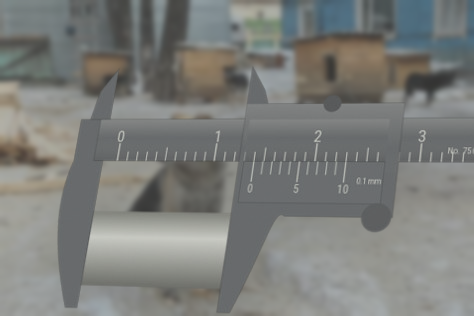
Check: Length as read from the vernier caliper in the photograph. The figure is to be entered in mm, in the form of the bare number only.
14.0
